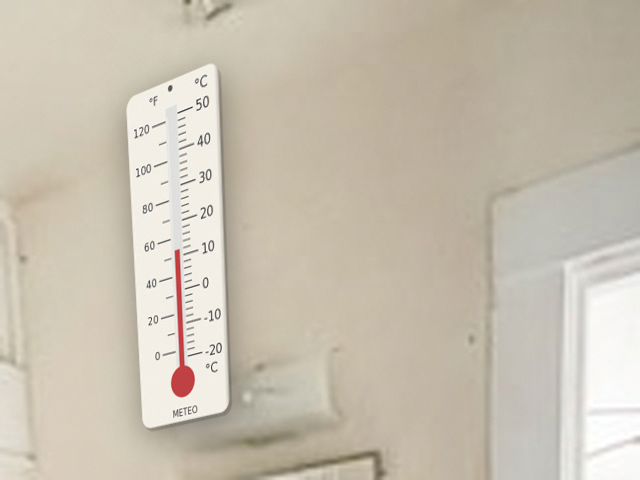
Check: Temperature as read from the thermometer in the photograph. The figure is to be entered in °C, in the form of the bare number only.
12
